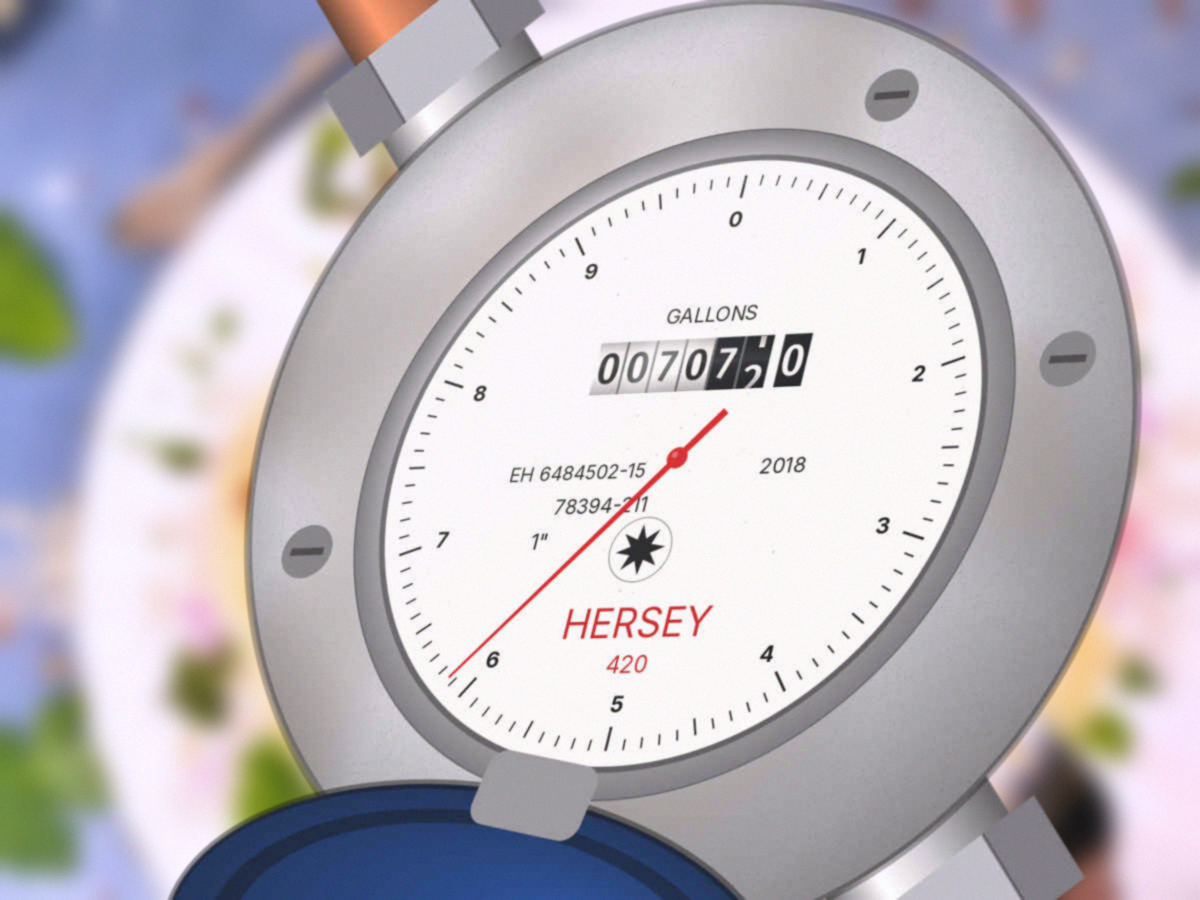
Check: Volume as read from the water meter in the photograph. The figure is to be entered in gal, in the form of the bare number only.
70716.1
